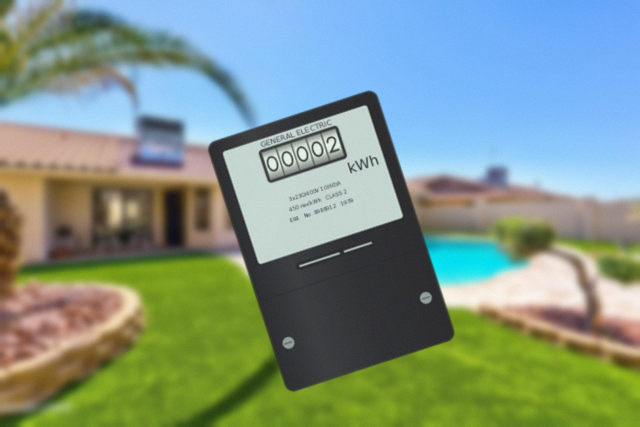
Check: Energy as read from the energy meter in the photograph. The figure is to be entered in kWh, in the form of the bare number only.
2
